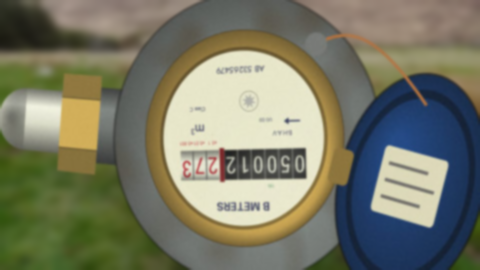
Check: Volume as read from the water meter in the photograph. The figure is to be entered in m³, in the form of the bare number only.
50012.273
